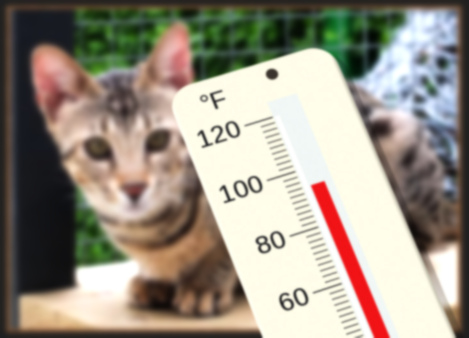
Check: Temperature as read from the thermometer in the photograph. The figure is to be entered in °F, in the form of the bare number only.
94
